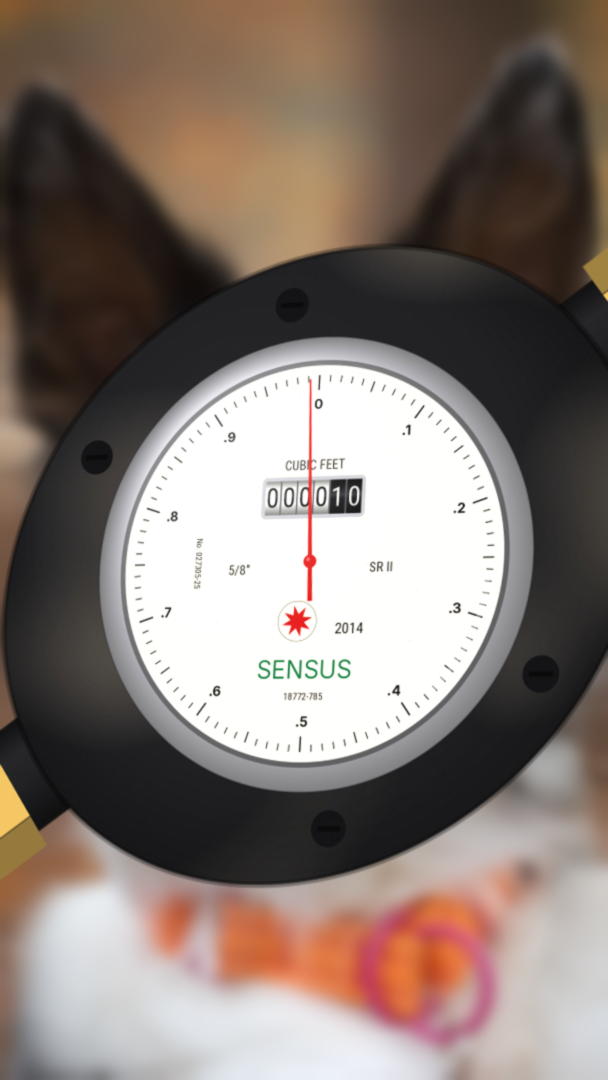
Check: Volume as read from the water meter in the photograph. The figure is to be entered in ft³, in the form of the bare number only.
9.99
